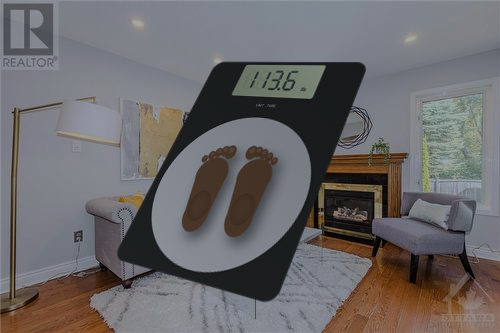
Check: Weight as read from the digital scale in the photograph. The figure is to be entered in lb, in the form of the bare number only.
113.6
